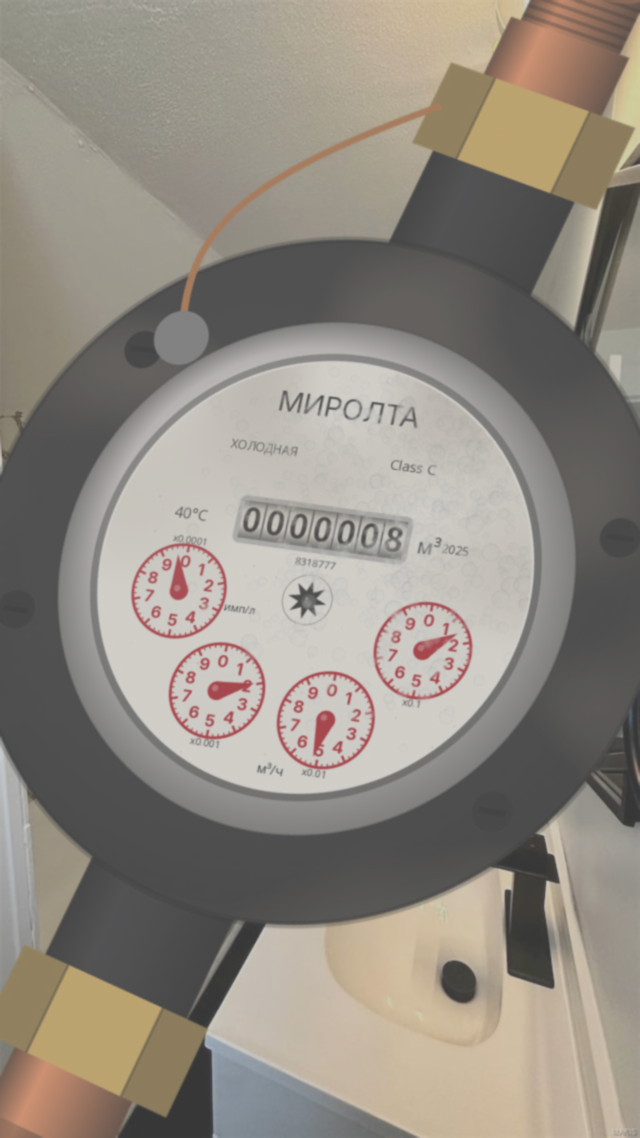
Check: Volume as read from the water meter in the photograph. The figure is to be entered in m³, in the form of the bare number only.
8.1519
